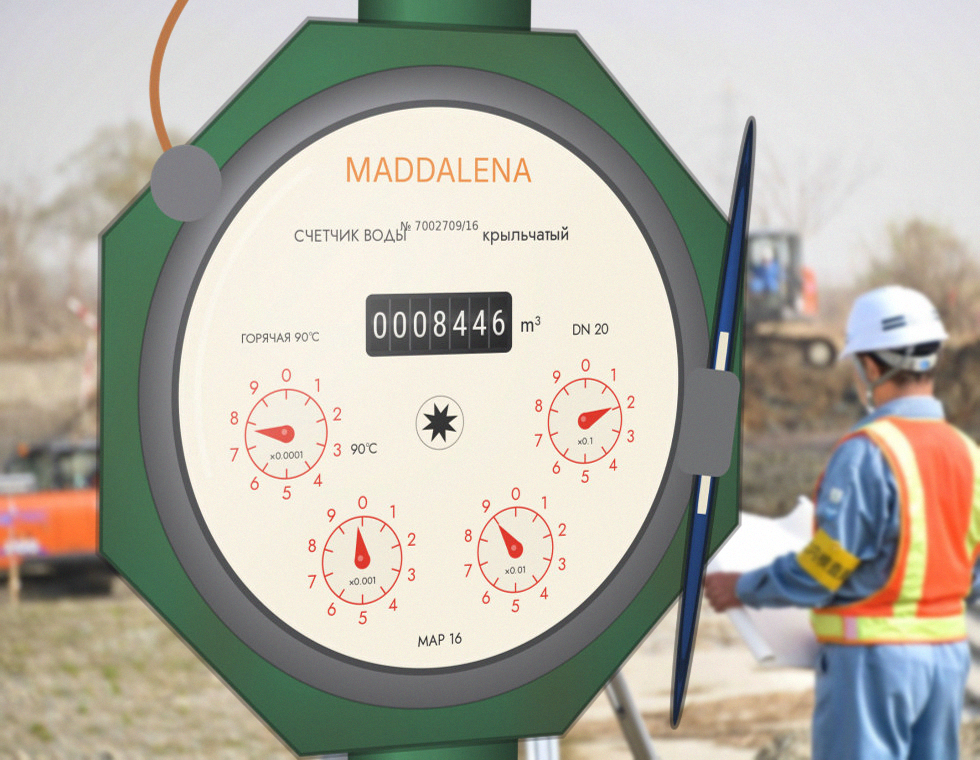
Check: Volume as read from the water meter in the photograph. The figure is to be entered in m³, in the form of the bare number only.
8446.1897
